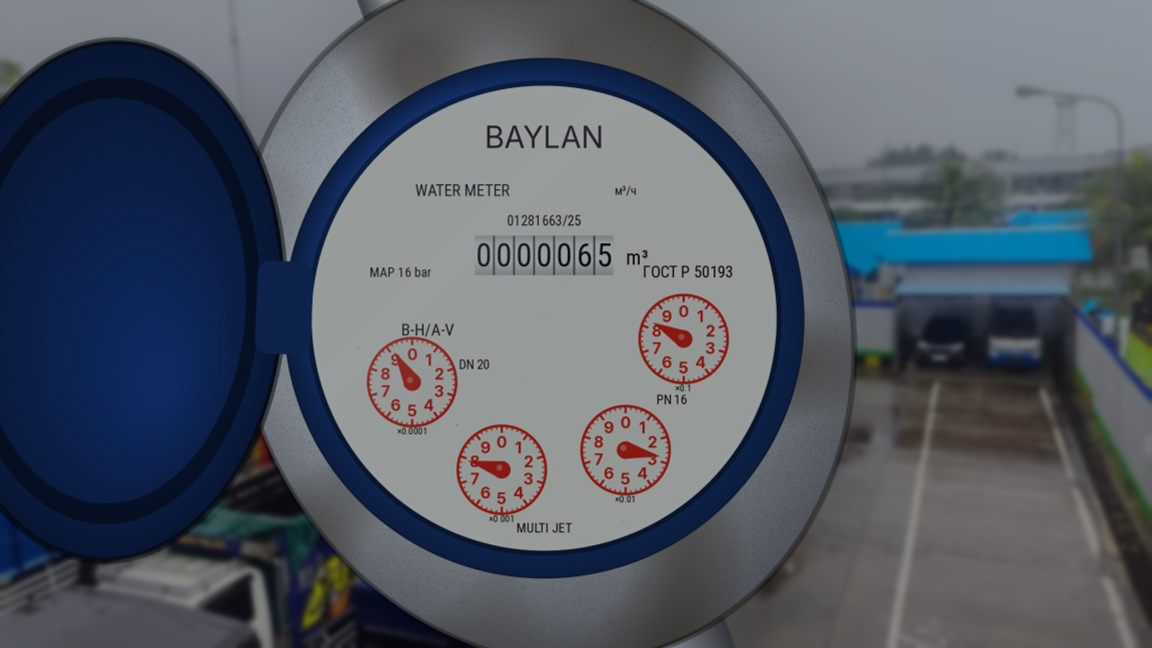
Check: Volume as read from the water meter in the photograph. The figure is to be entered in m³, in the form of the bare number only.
65.8279
